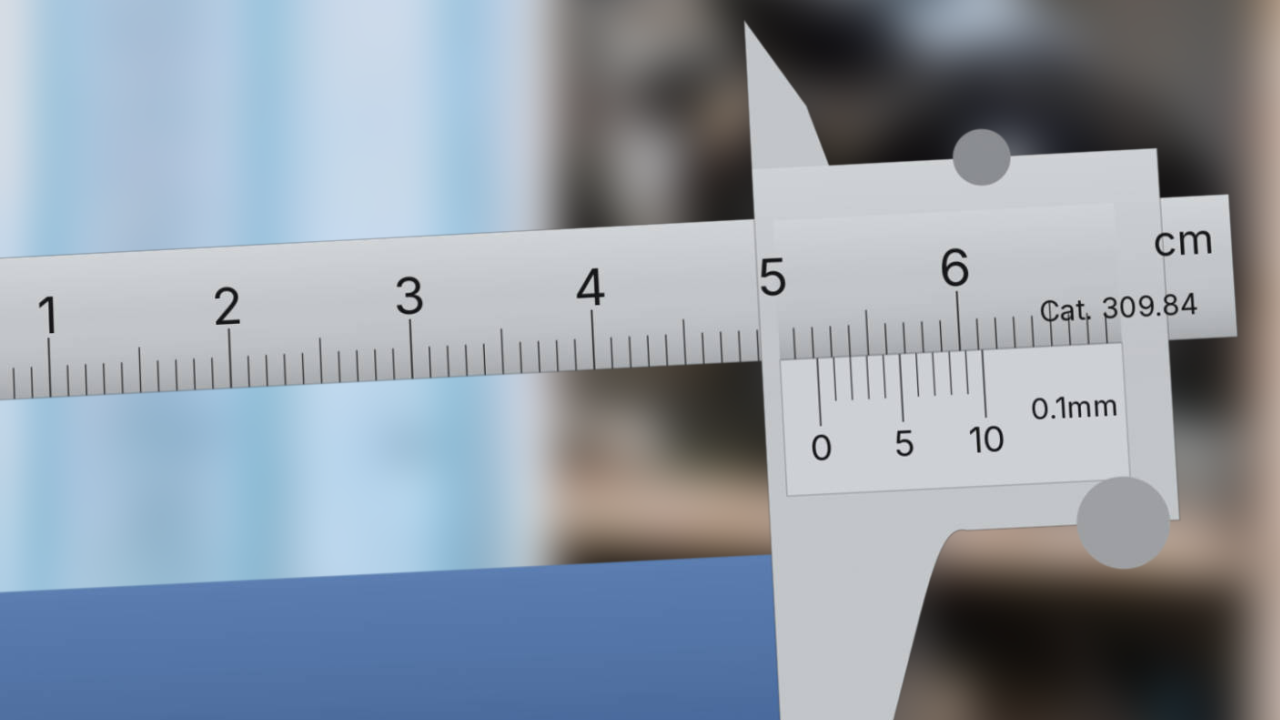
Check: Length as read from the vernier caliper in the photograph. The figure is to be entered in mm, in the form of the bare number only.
52.2
